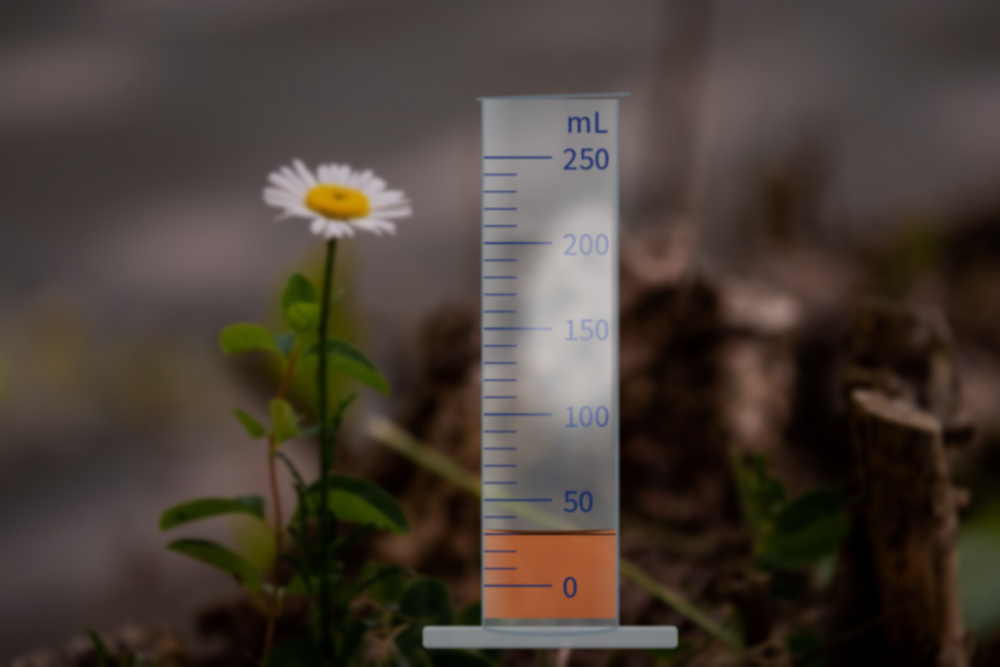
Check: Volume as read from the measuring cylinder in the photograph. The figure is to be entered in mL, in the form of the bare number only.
30
